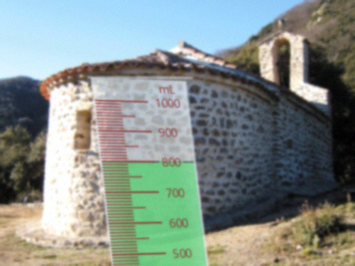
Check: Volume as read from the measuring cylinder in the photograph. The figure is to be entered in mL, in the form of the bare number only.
800
